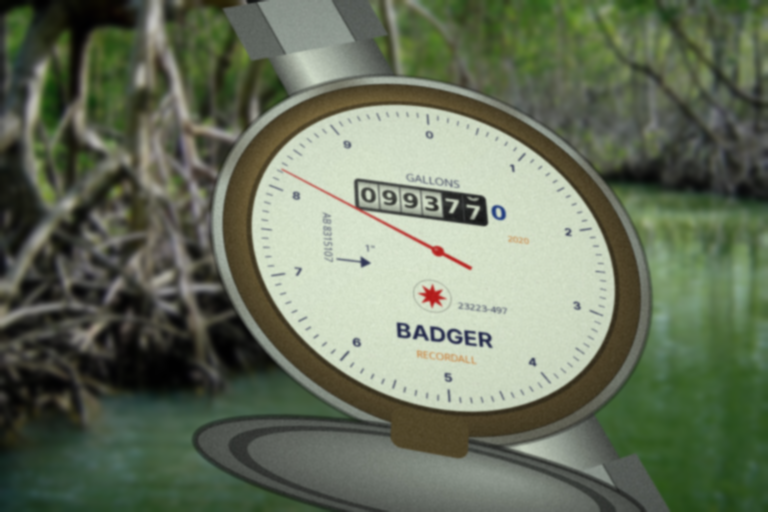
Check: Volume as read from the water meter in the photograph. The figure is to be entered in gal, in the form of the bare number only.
993768.2
